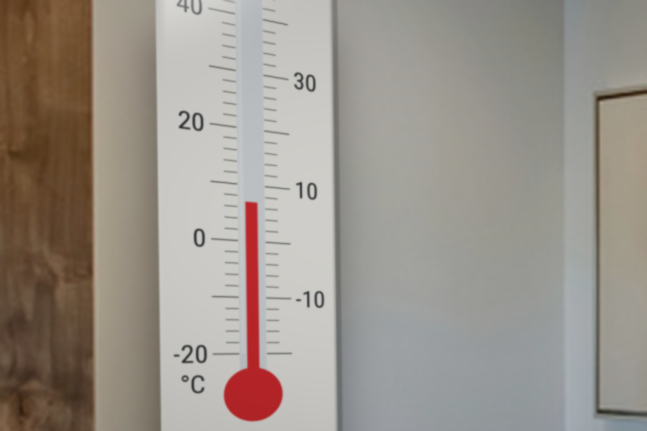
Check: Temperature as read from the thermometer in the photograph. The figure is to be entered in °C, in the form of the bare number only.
7
